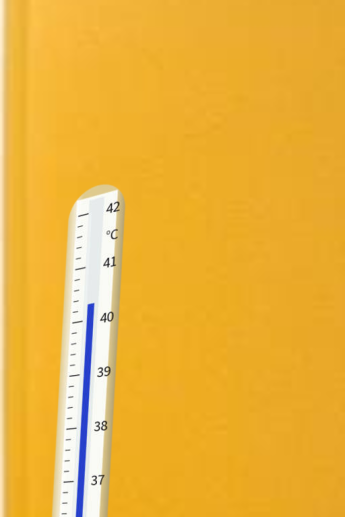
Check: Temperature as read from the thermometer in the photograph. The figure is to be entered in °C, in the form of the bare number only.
40.3
